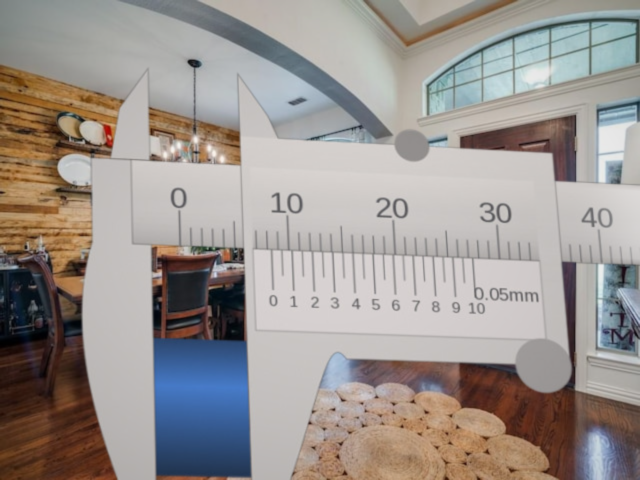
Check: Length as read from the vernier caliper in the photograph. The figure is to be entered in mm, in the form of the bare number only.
8.4
